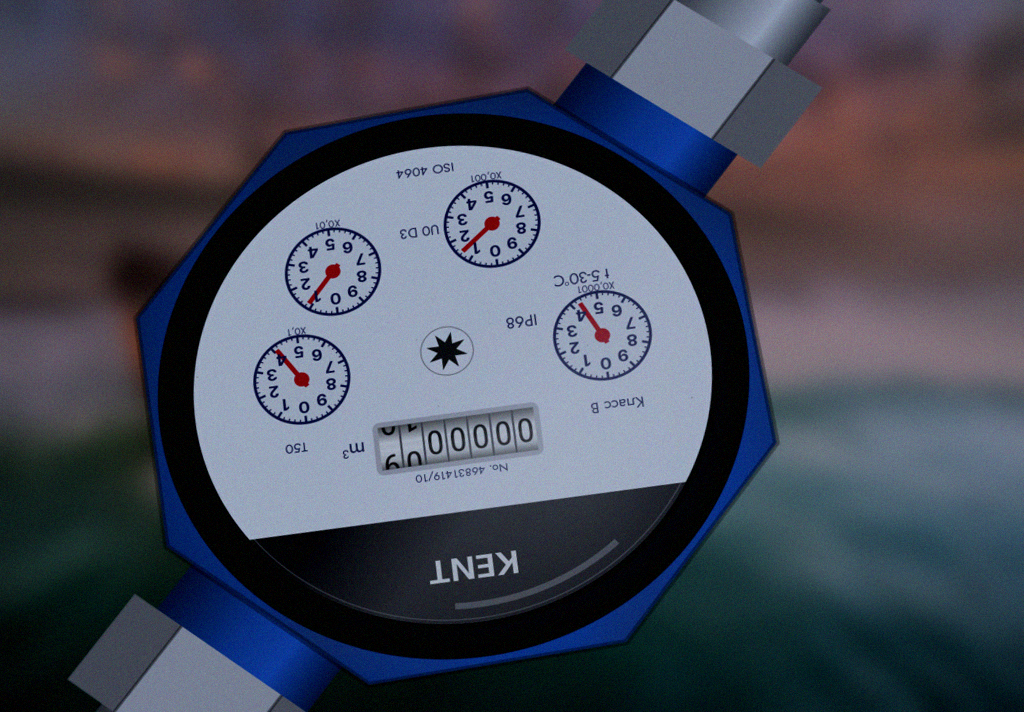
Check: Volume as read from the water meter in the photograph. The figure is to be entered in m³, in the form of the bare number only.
9.4114
